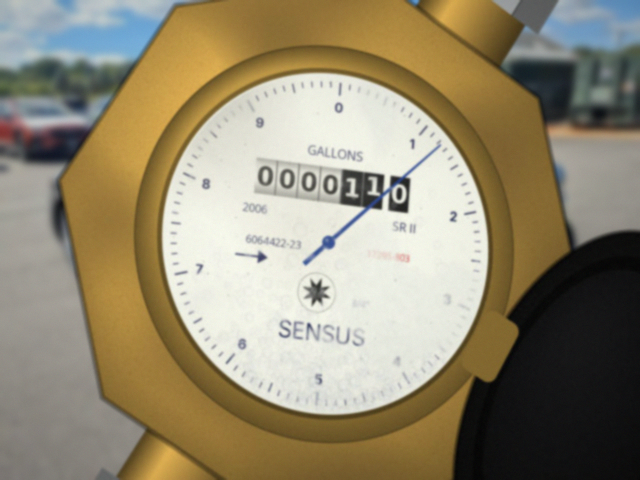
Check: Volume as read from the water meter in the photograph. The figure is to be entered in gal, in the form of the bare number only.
111.2
